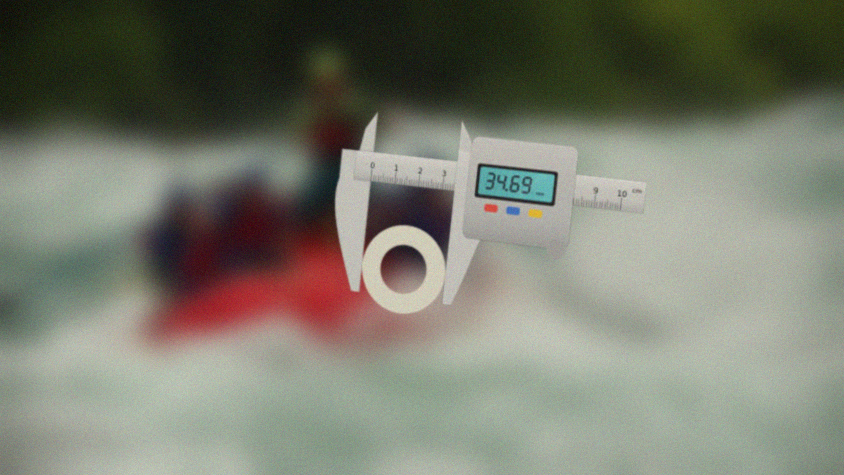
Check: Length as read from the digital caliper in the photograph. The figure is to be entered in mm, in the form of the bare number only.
34.69
